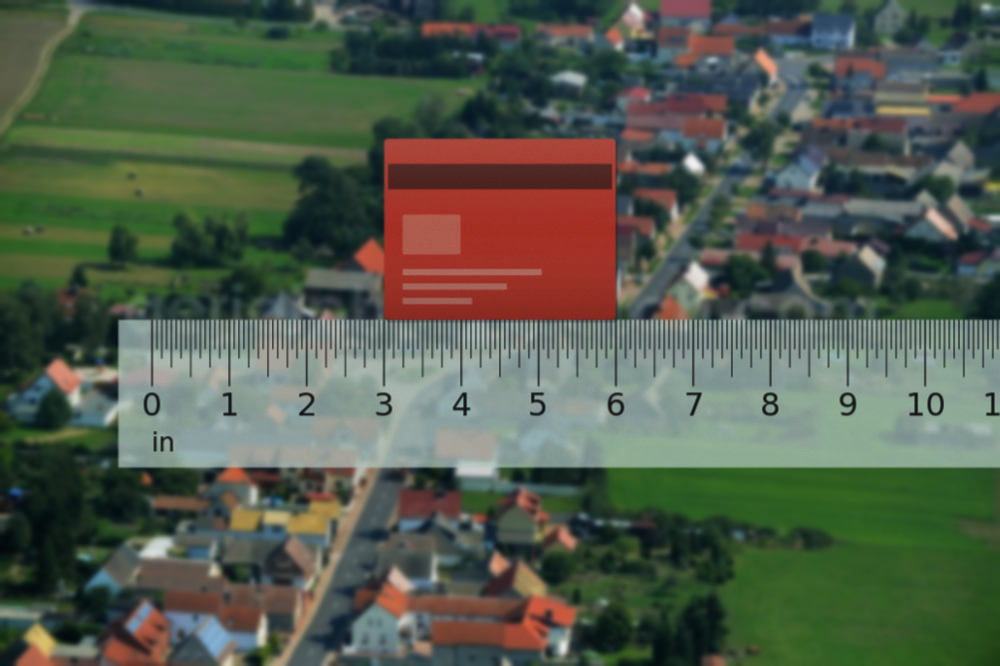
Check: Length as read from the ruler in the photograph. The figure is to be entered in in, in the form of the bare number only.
3
